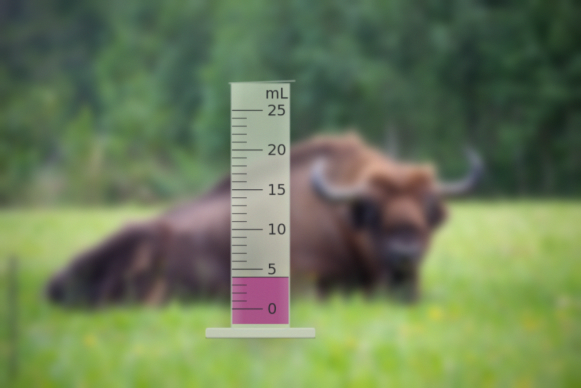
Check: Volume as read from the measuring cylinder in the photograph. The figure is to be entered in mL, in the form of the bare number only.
4
